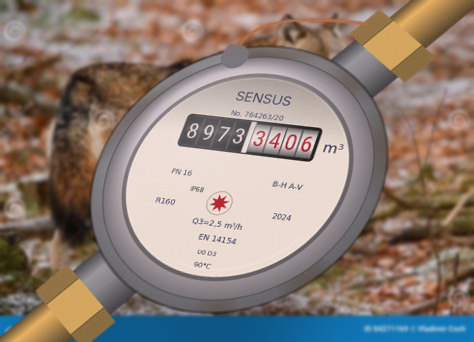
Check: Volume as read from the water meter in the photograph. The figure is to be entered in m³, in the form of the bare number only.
8973.3406
